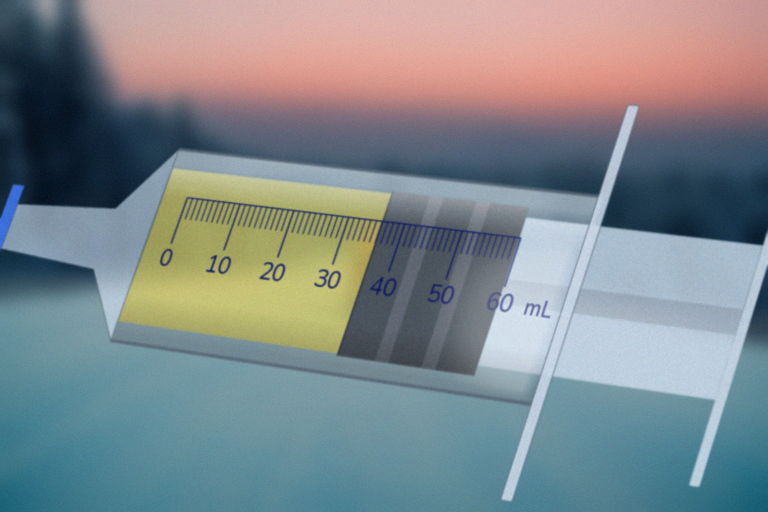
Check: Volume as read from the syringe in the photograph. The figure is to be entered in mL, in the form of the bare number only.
36
